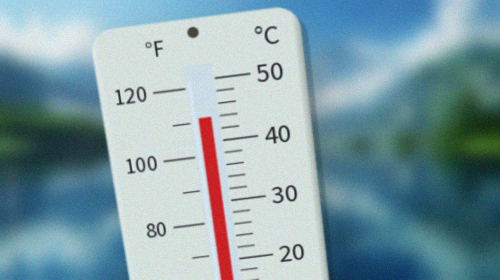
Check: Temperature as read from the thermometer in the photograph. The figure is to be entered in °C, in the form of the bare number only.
44
